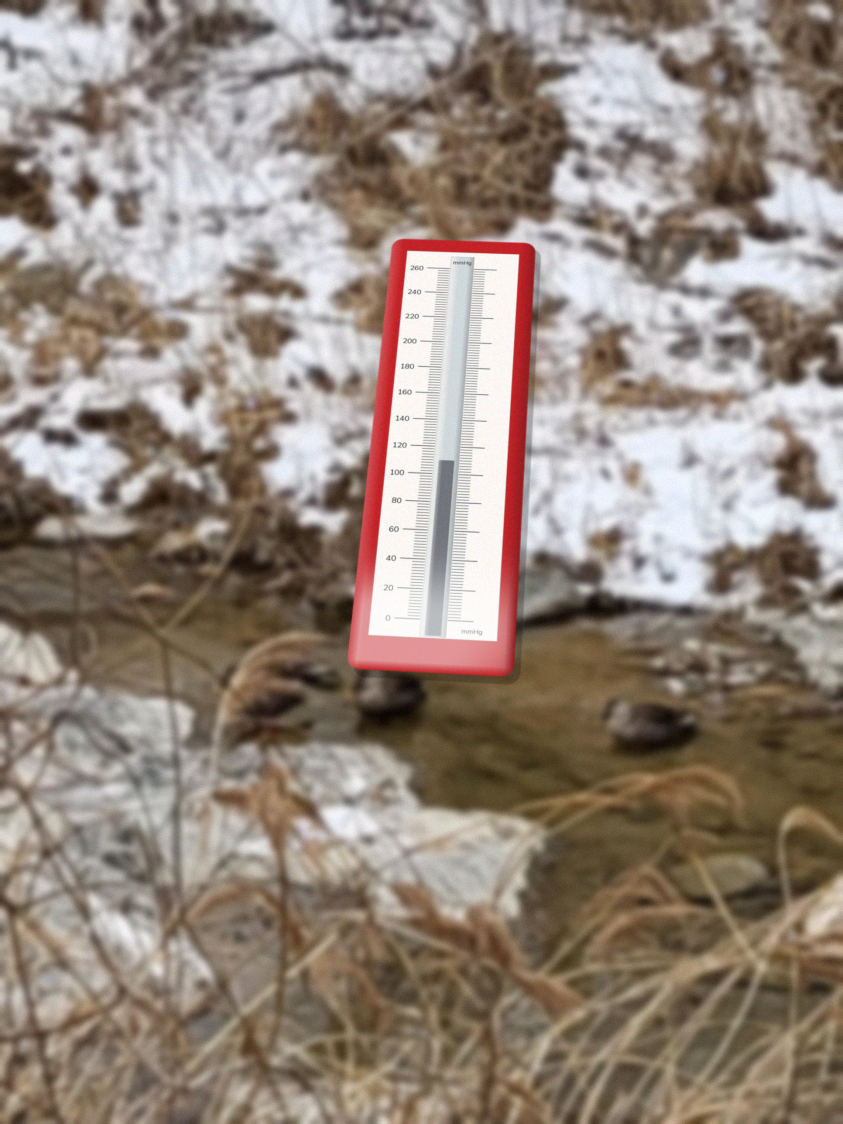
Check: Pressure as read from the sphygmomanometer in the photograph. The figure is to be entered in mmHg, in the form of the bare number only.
110
